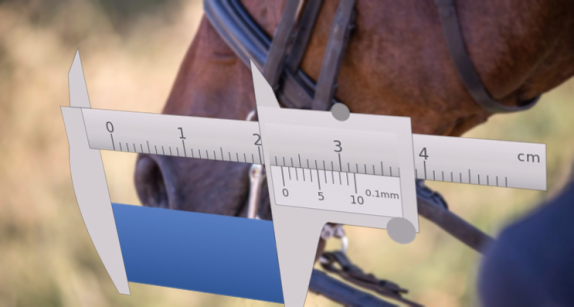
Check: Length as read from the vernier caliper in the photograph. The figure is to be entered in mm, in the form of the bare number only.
22.6
